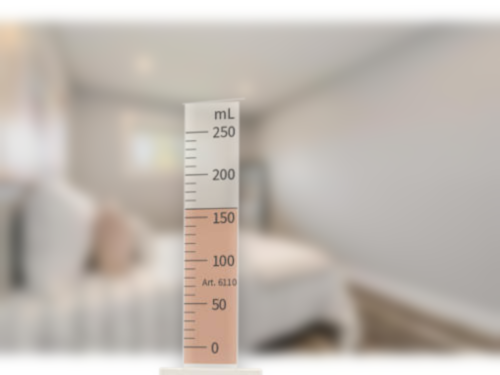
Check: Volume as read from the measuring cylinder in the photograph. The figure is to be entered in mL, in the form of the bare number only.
160
